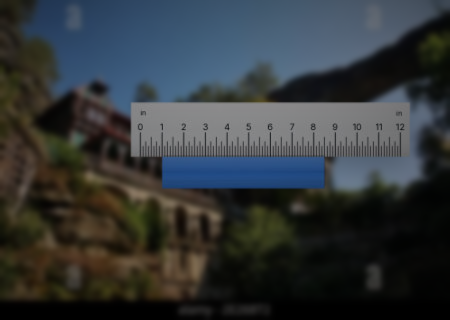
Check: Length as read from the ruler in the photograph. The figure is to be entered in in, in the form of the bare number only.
7.5
